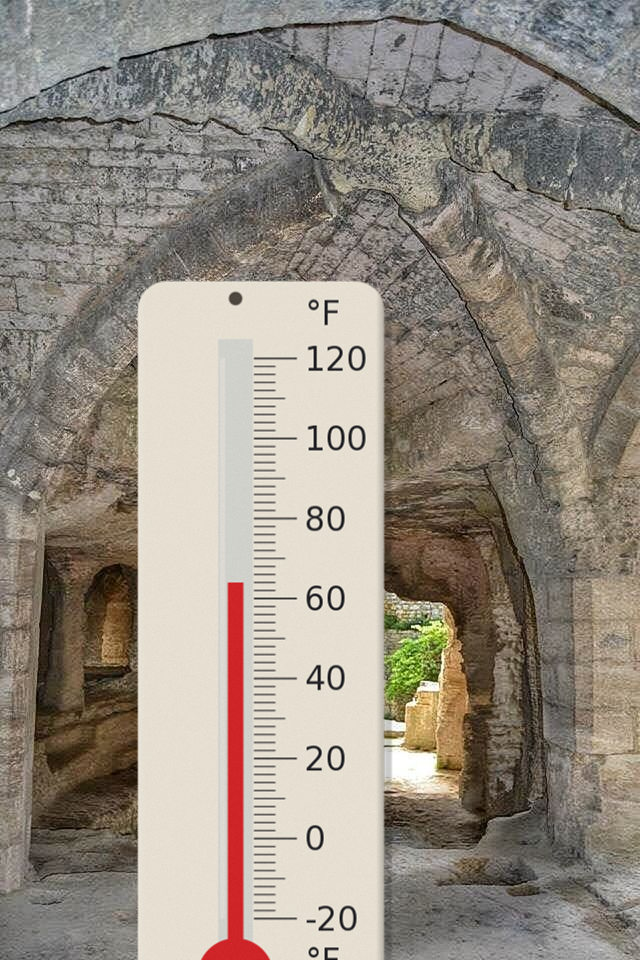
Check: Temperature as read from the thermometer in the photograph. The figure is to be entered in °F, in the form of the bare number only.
64
